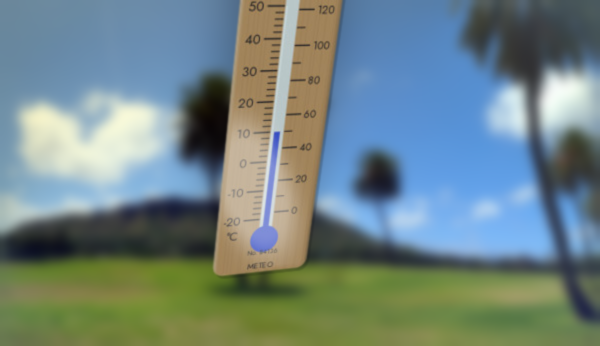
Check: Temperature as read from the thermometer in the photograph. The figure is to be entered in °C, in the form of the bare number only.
10
